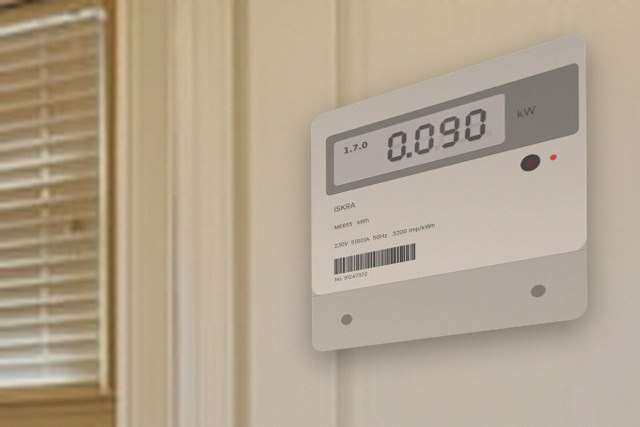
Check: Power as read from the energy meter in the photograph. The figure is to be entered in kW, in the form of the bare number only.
0.090
